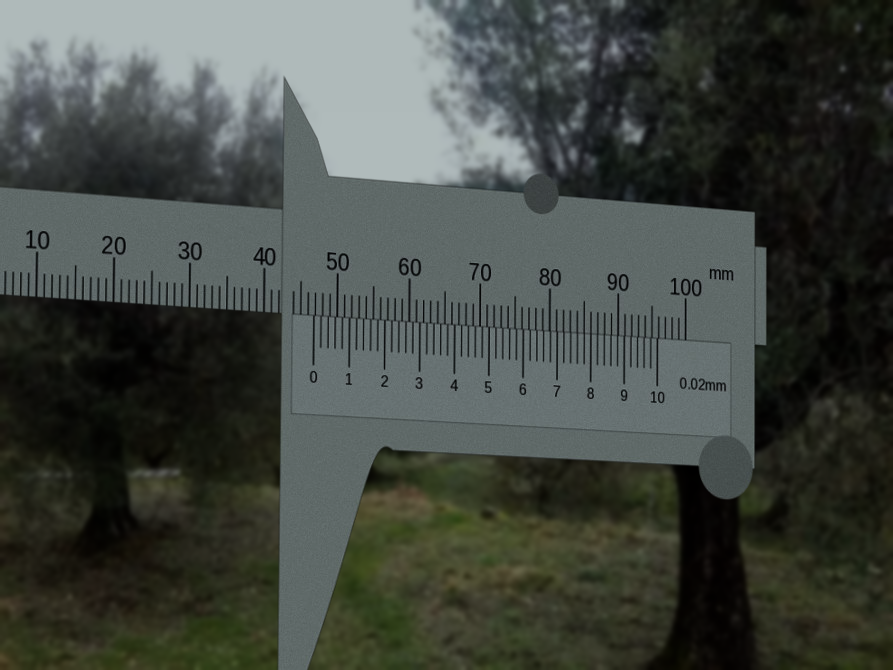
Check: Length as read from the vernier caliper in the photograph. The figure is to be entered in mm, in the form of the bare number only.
46.8
